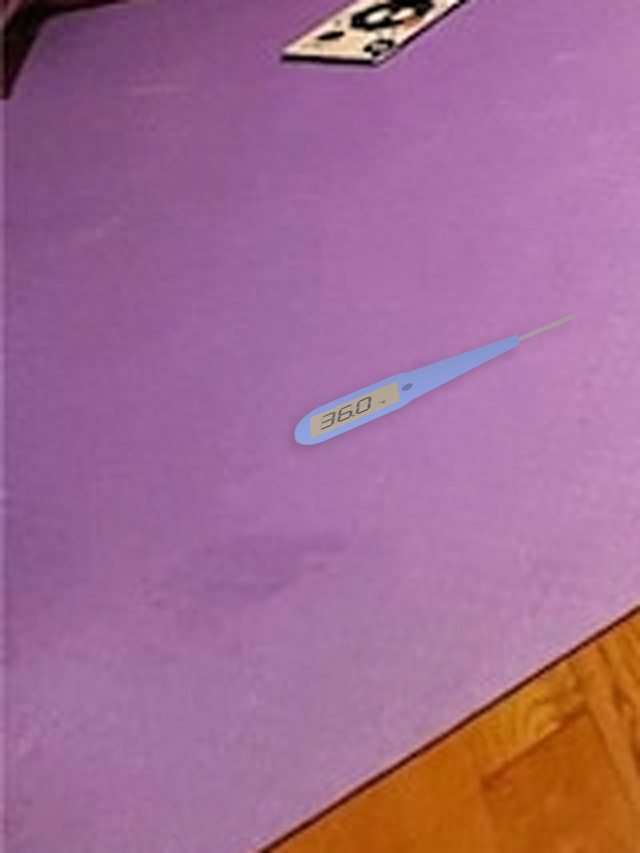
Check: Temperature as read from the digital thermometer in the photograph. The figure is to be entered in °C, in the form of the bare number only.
36.0
